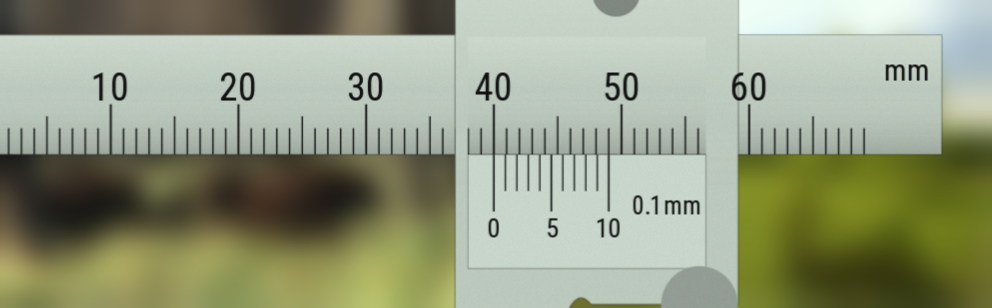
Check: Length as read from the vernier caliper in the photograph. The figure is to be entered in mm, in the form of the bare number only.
40.0
